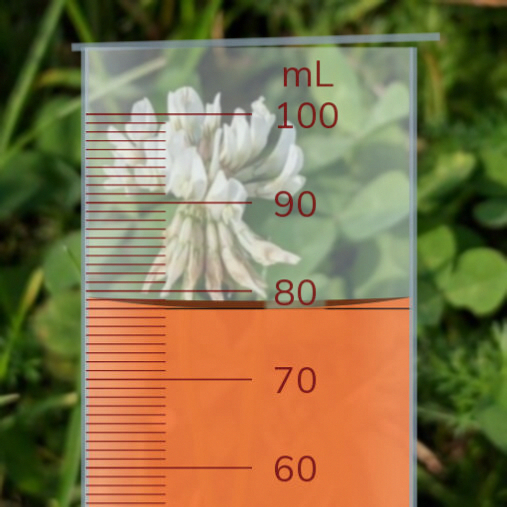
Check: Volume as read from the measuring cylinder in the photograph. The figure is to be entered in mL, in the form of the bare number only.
78
